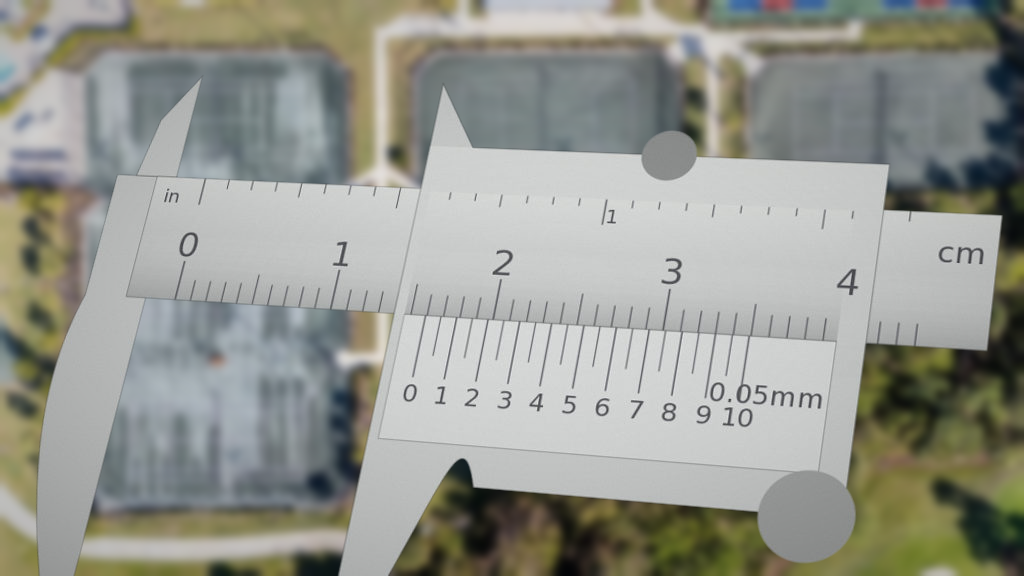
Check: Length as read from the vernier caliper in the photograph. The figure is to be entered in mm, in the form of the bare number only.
15.9
